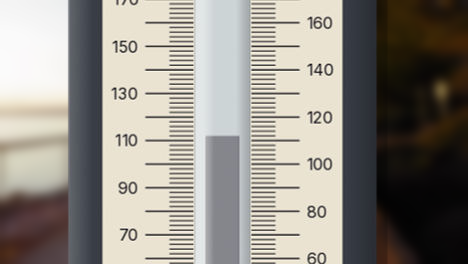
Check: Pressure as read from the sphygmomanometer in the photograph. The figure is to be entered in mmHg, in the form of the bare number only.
112
